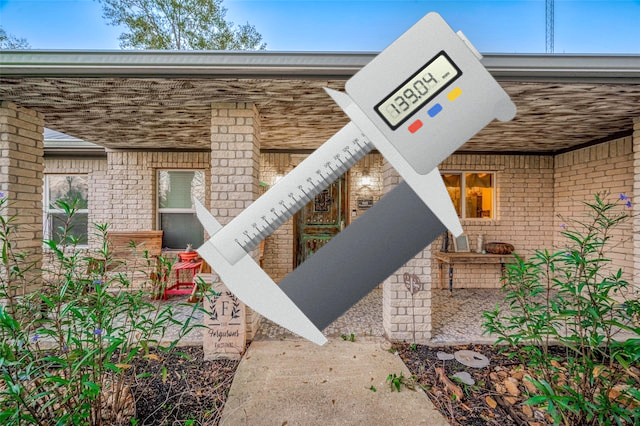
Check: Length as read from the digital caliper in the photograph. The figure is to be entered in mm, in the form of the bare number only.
139.04
